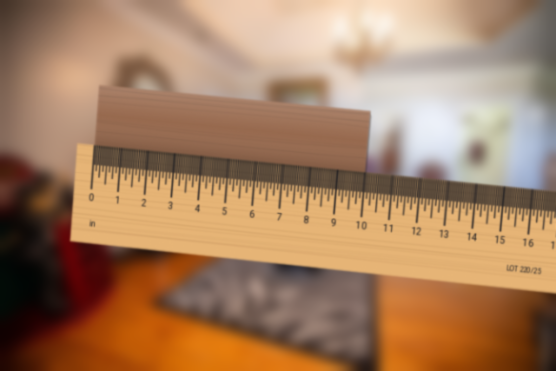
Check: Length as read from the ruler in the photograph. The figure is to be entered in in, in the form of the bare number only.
10
